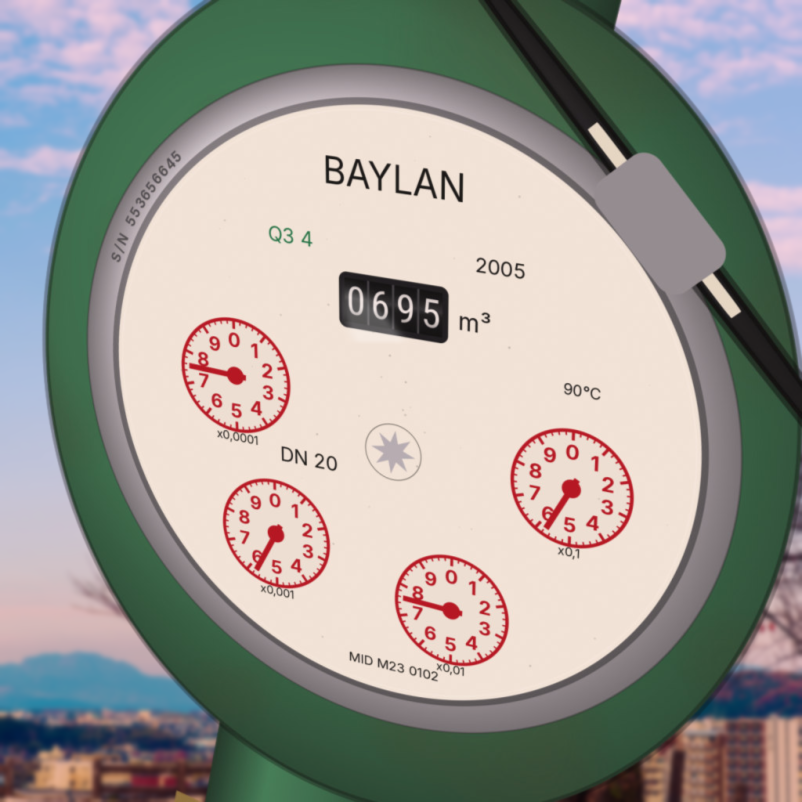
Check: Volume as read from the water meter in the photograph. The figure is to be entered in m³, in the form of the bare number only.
695.5757
